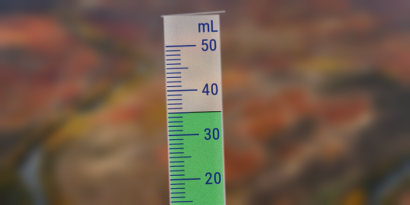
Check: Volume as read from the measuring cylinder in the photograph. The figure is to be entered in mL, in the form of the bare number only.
35
